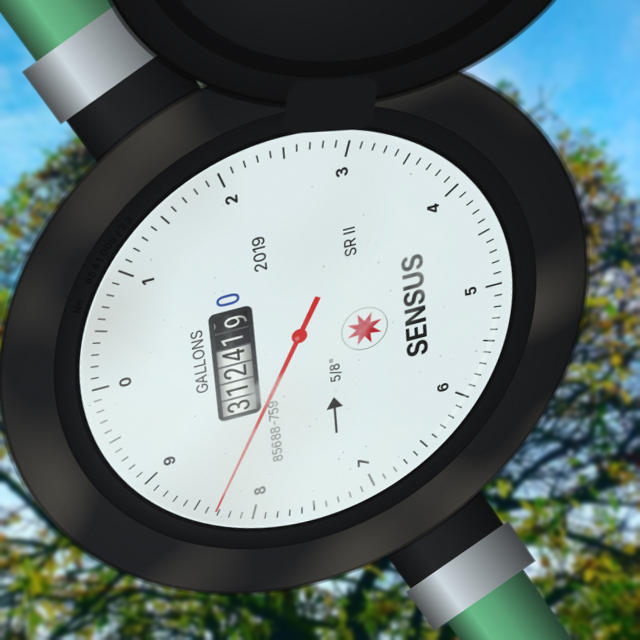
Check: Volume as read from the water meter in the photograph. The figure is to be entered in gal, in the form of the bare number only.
3124188.3
